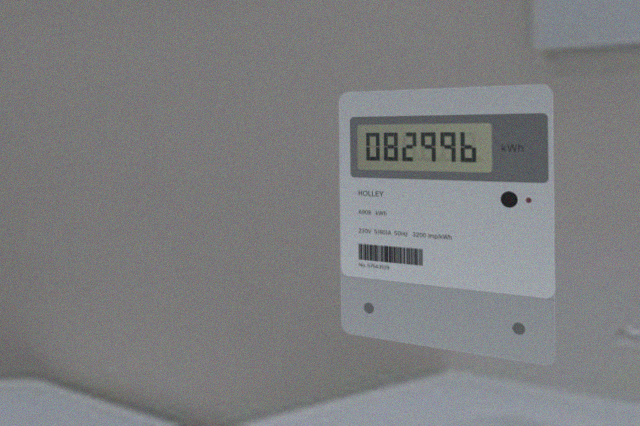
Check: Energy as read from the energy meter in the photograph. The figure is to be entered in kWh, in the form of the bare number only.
82996
